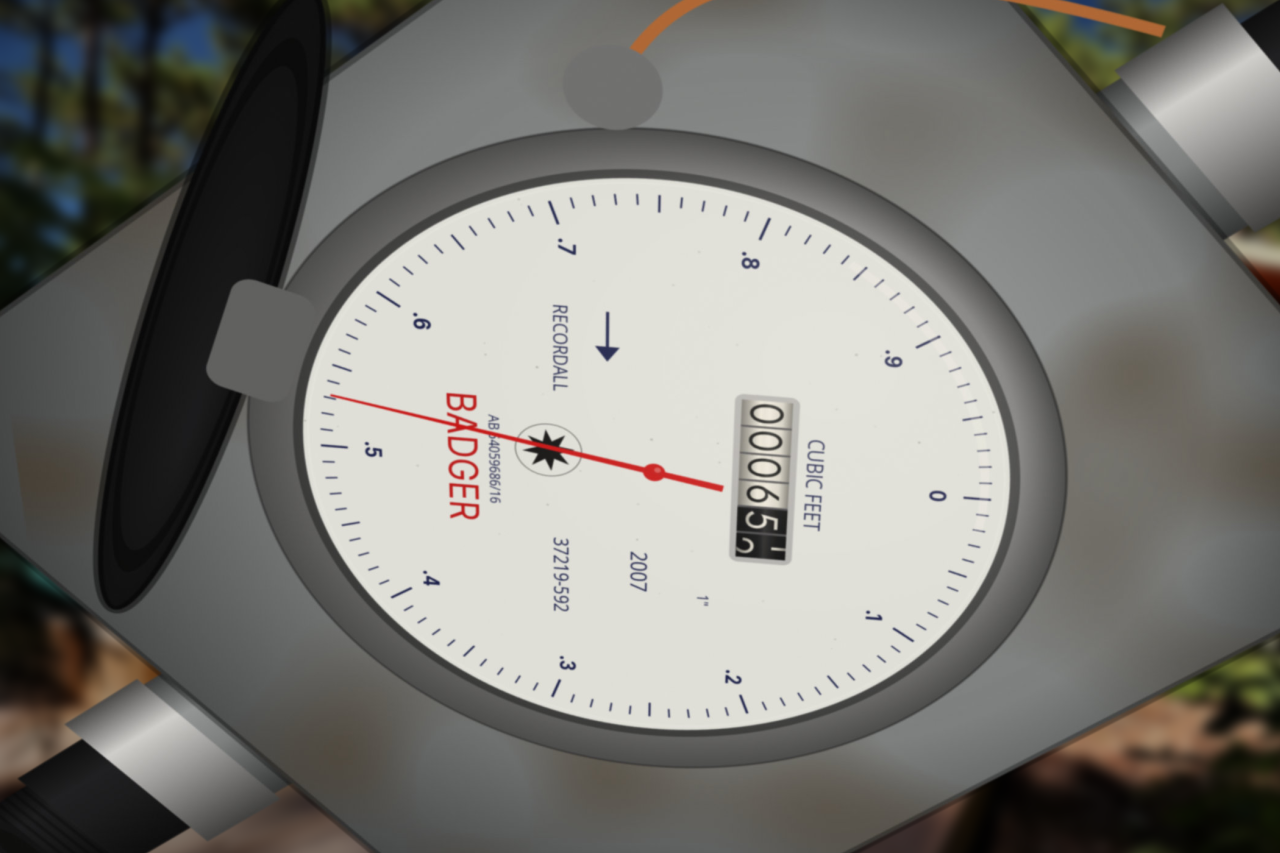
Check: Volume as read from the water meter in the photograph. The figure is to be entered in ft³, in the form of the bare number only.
651.53
